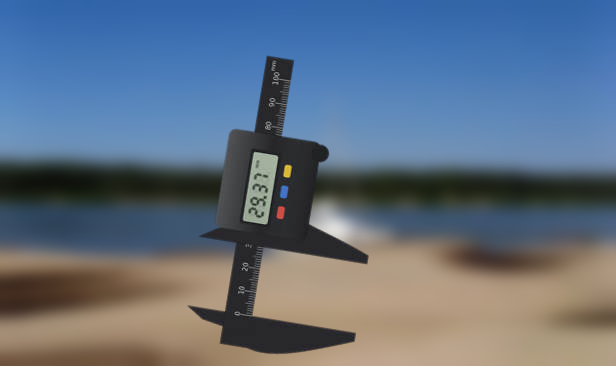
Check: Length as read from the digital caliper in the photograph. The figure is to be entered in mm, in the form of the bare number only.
29.37
